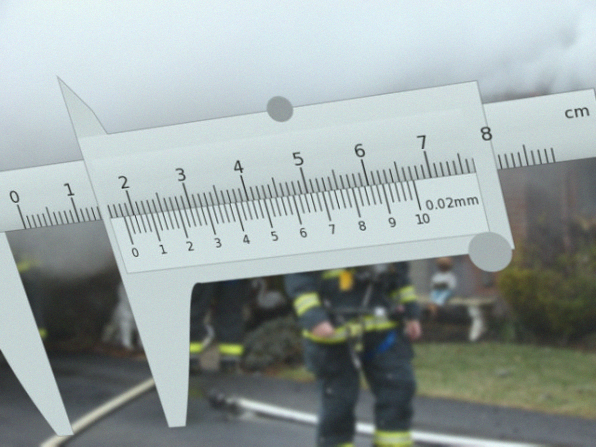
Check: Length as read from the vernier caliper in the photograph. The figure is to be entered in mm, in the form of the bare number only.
18.2
